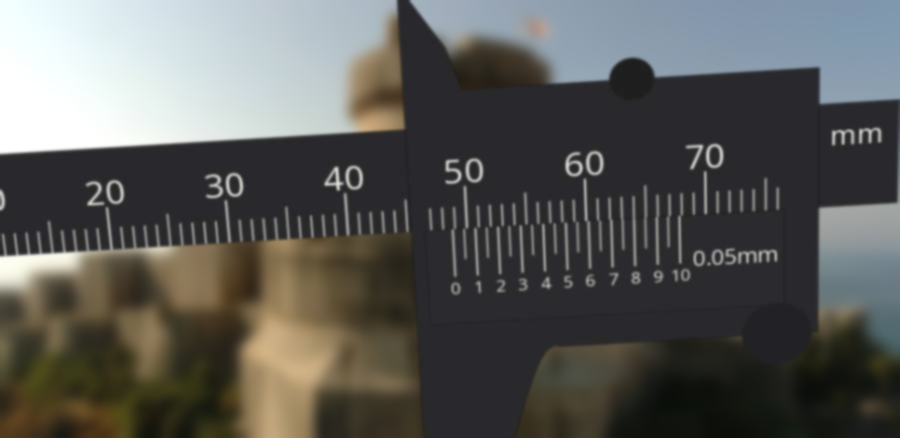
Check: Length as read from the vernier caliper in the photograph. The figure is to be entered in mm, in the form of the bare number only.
48.8
